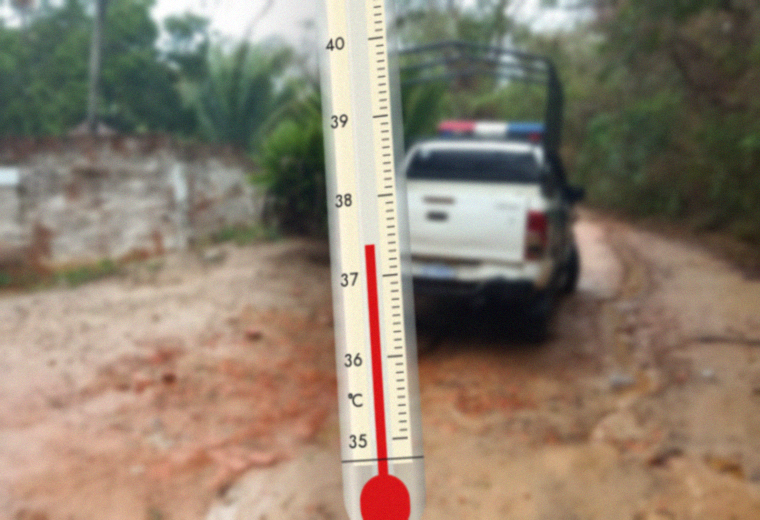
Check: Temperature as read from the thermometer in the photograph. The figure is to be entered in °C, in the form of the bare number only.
37.4
